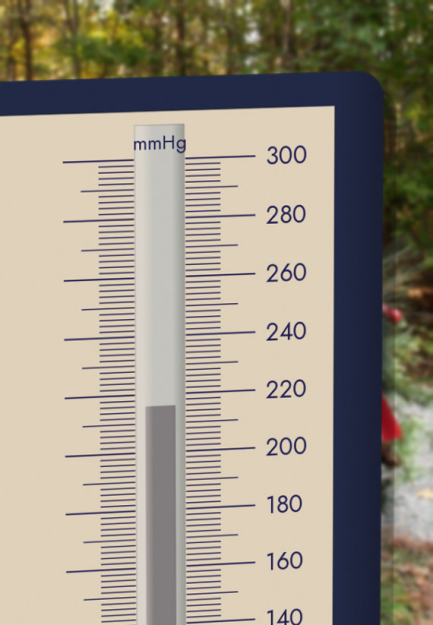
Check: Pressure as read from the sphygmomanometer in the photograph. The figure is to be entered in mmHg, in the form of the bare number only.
216
